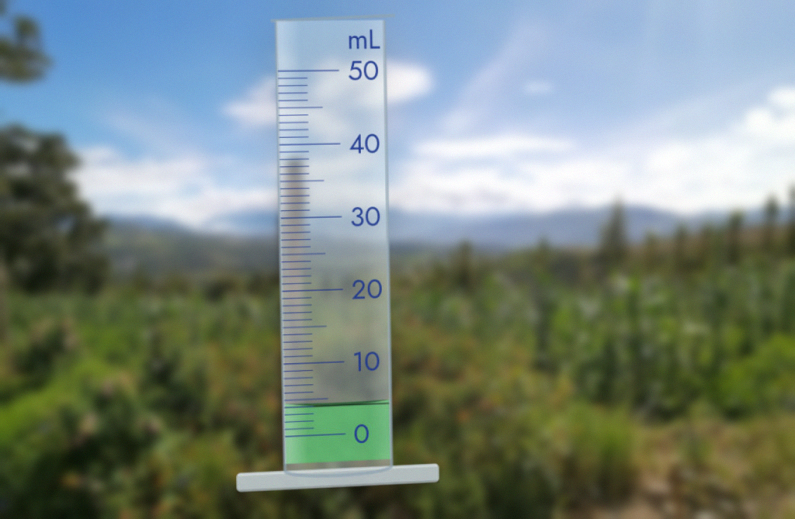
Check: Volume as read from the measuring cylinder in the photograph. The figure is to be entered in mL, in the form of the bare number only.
4
